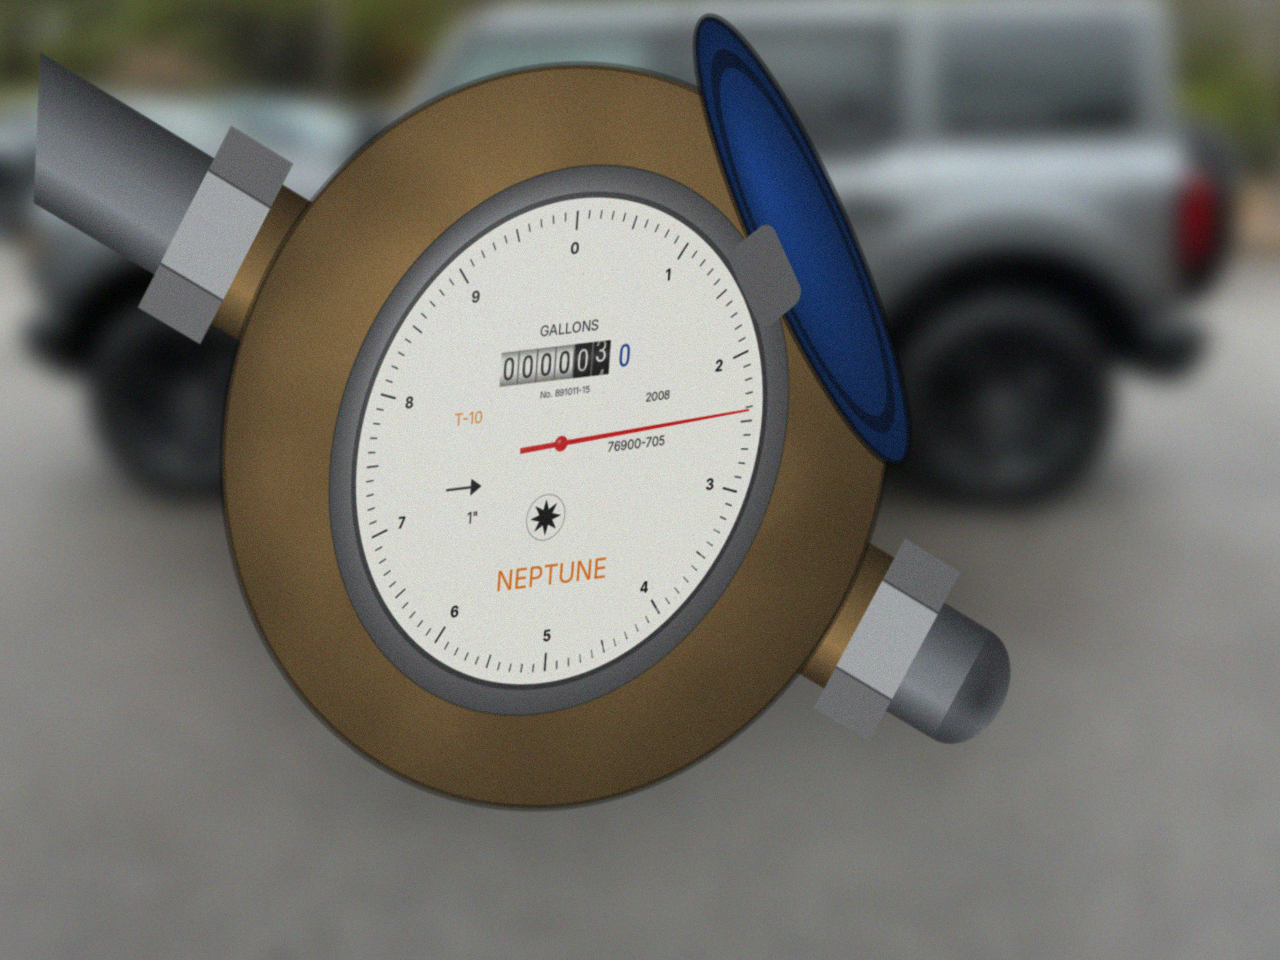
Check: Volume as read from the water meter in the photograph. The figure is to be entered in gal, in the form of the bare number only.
32.4
